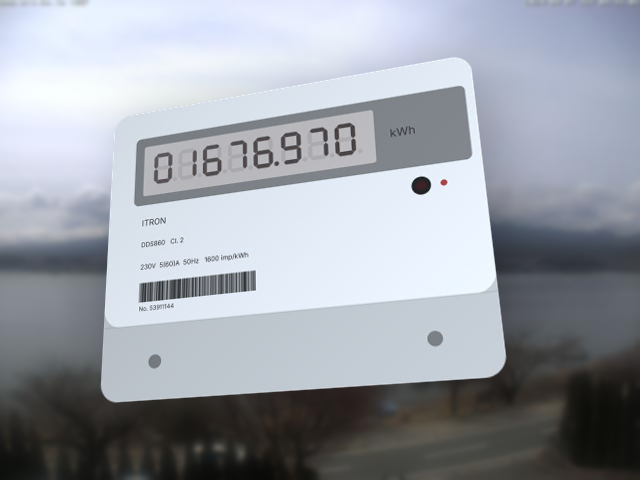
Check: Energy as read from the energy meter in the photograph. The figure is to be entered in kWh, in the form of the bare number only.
1676.970
